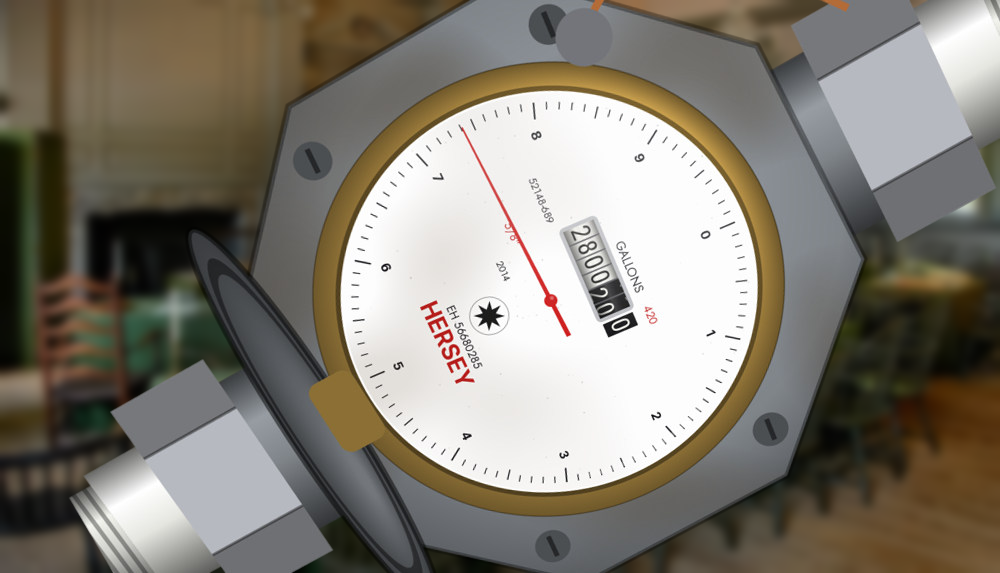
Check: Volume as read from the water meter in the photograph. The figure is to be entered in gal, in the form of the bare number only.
2800197.4
